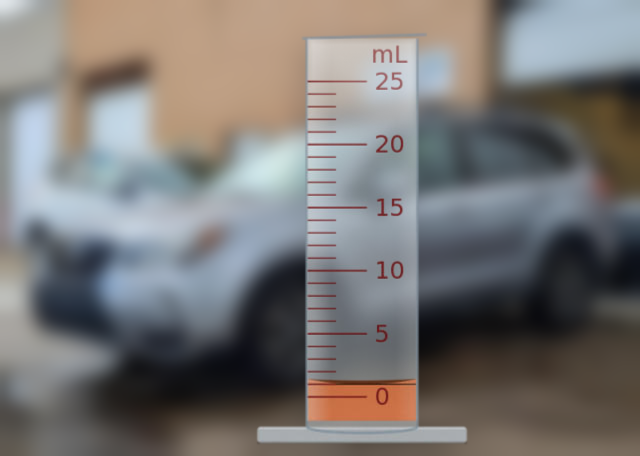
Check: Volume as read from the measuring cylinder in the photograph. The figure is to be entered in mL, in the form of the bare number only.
1
